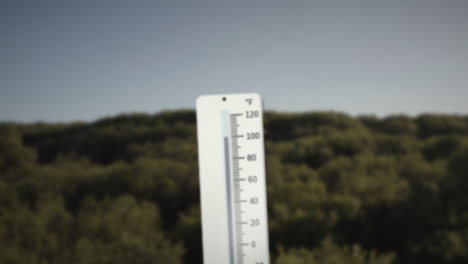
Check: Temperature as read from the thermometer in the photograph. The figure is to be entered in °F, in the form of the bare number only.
100
